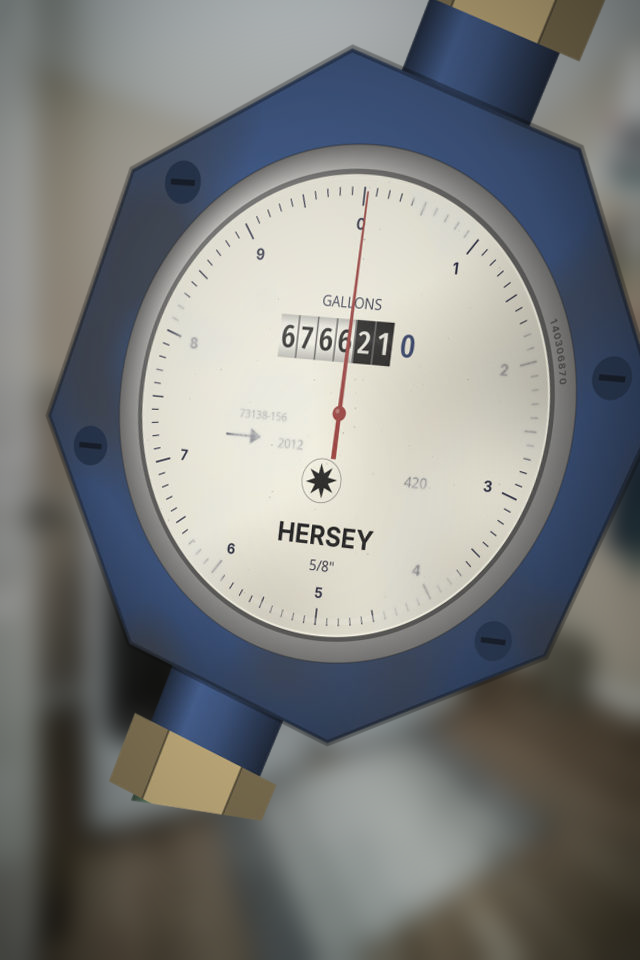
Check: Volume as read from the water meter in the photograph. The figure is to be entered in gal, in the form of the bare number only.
6766210.0
